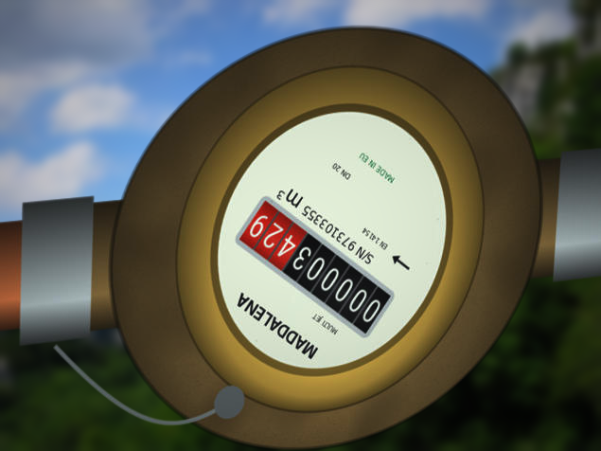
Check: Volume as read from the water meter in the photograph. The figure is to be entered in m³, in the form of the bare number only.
3.429
